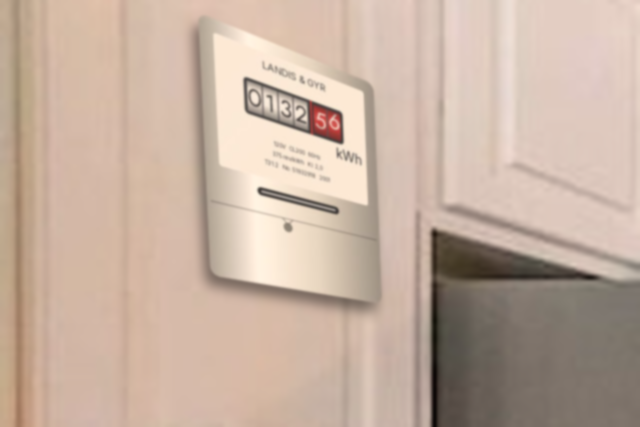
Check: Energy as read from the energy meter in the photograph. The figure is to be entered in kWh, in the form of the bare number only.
132.56
